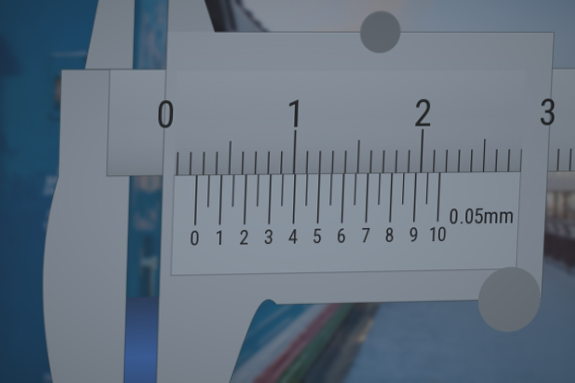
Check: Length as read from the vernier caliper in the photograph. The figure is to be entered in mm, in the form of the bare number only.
2.5
